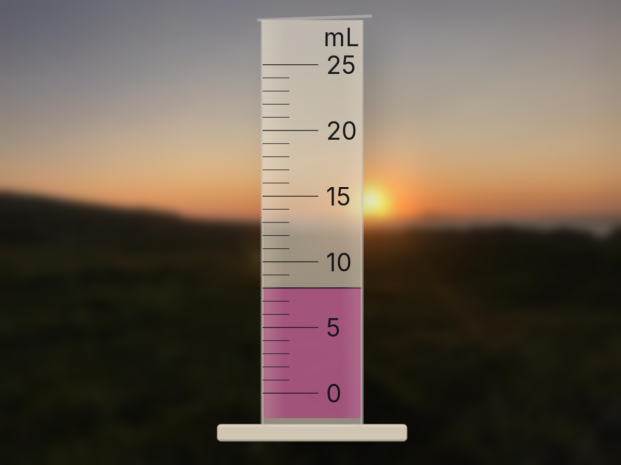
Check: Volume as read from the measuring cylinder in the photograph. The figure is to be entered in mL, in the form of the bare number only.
8
